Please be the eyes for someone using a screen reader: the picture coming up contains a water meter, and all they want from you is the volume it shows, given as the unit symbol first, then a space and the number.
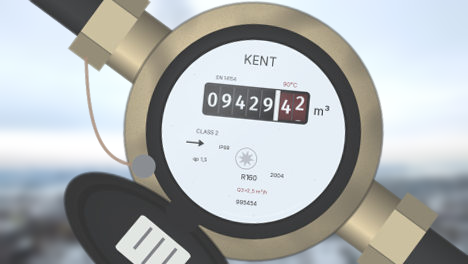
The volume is m³ 9429.42
